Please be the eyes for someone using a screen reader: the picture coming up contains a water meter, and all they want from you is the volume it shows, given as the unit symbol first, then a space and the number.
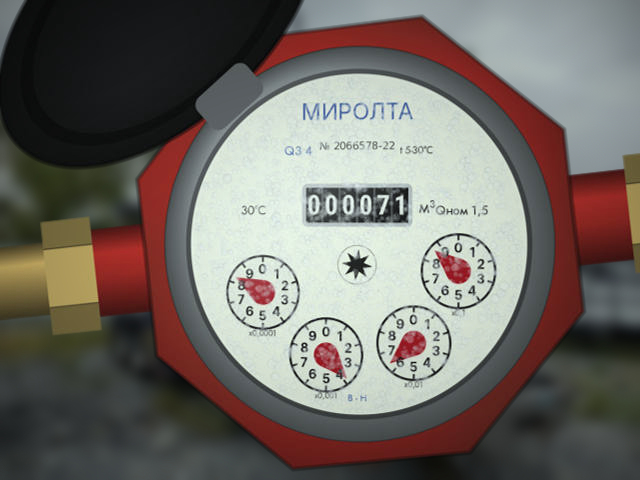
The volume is m³ 71.8638
